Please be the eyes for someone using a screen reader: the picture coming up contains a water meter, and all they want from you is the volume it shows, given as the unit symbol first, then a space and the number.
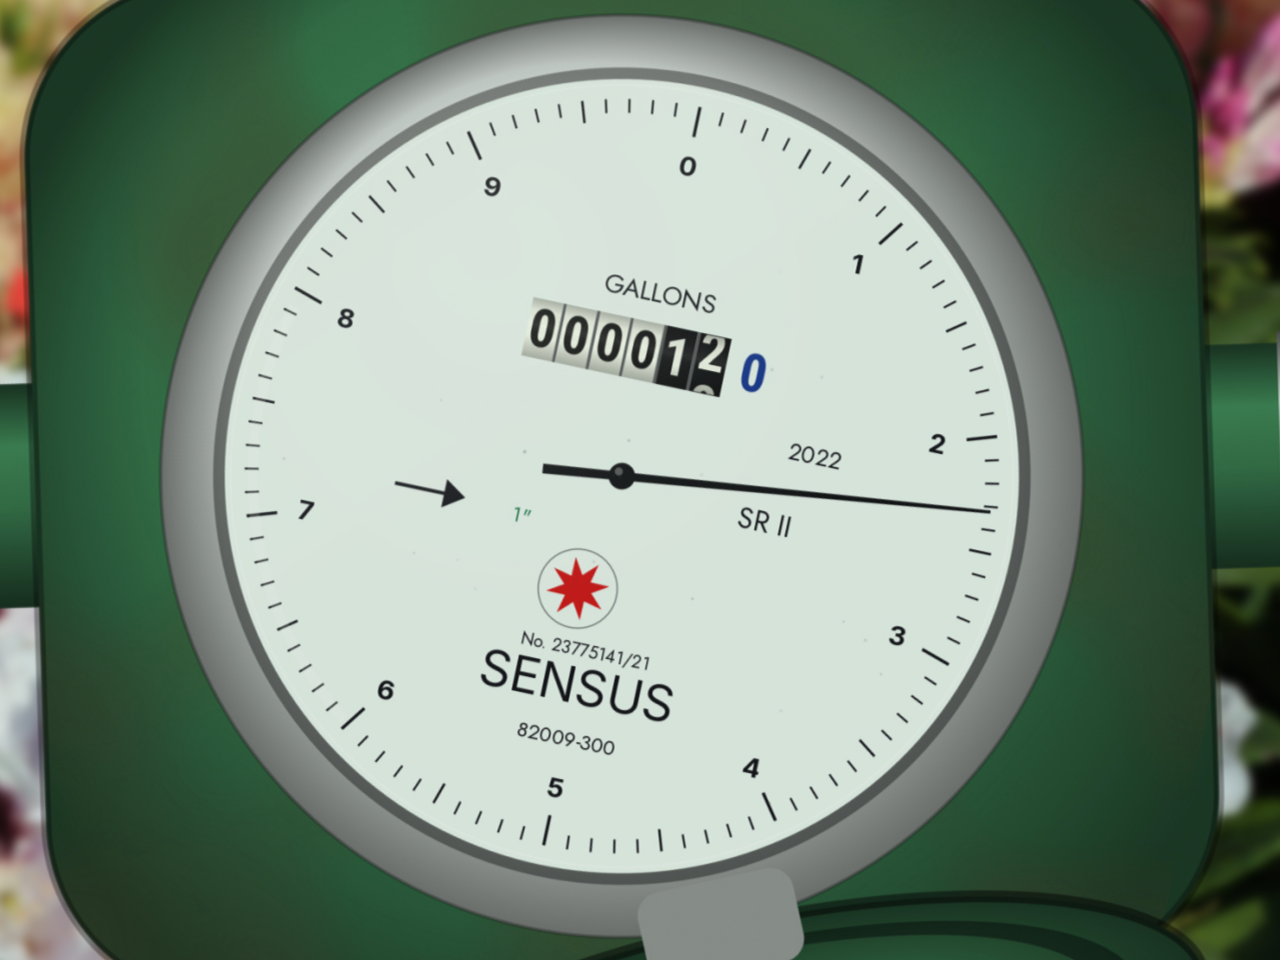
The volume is gal 122.3
